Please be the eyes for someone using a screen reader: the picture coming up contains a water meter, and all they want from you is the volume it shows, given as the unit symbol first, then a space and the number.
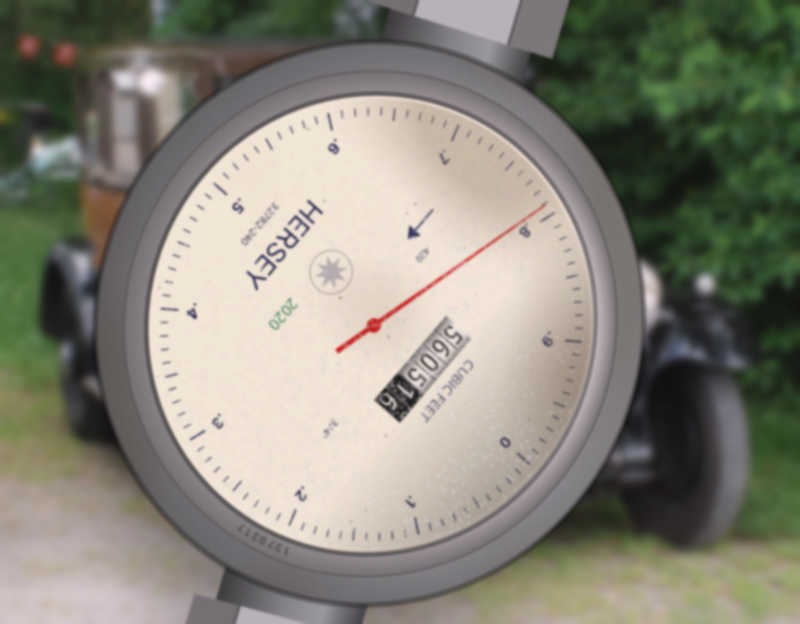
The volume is ft³ 560515.79
